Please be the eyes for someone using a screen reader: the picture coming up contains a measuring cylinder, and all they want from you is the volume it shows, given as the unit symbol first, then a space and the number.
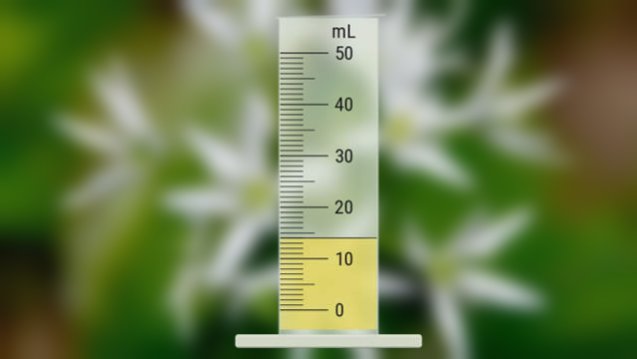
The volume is mL 14
